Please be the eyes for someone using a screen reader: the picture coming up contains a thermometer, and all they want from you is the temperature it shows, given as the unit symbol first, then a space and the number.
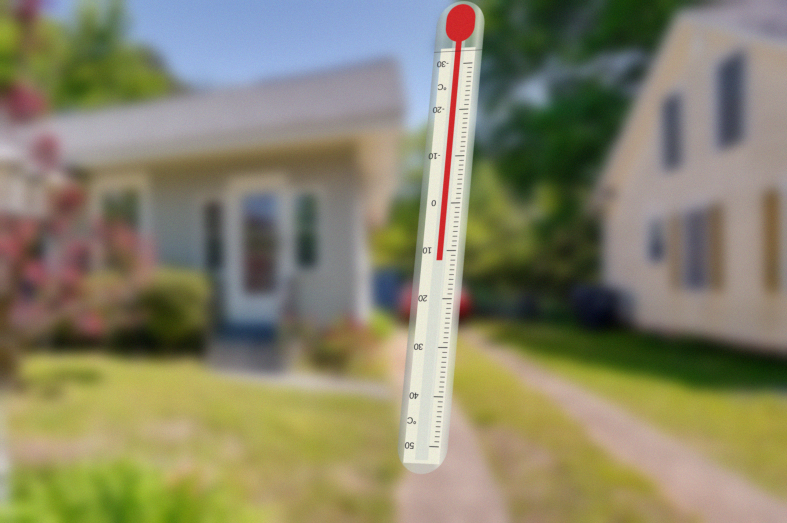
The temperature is °C 12
